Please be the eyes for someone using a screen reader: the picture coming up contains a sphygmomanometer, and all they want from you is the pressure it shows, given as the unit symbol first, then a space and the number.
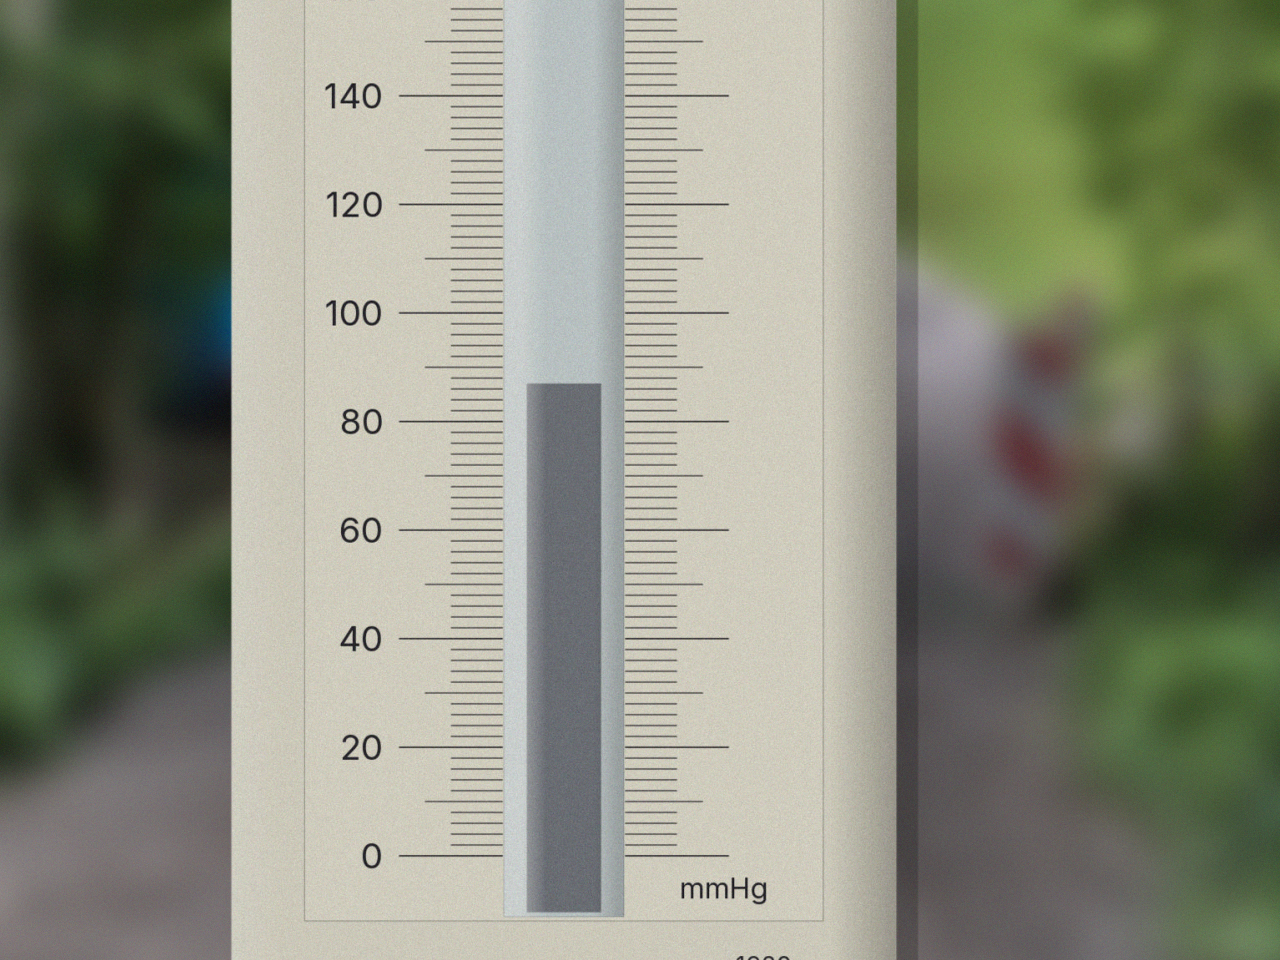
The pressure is mmHg 87
